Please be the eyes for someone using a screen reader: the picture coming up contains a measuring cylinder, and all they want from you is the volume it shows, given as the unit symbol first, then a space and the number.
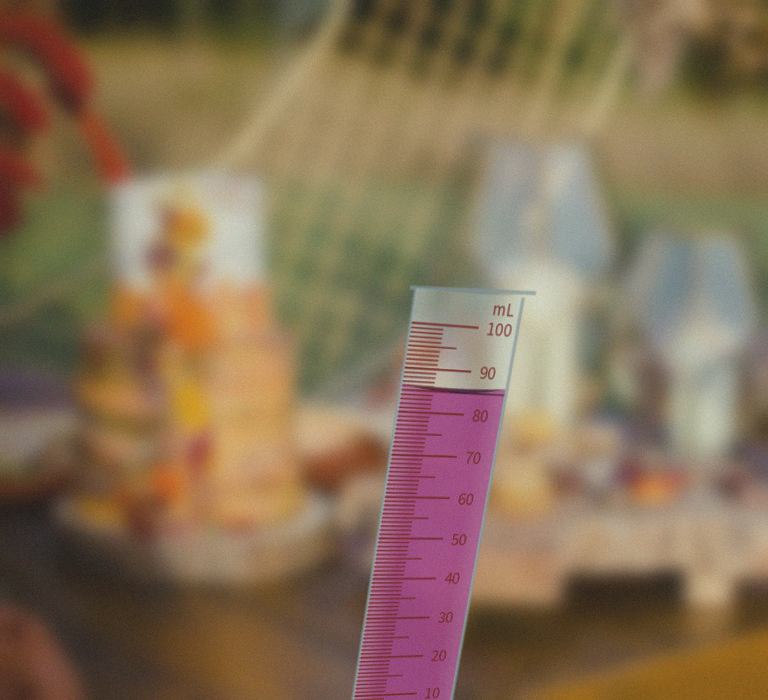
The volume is mL 85
